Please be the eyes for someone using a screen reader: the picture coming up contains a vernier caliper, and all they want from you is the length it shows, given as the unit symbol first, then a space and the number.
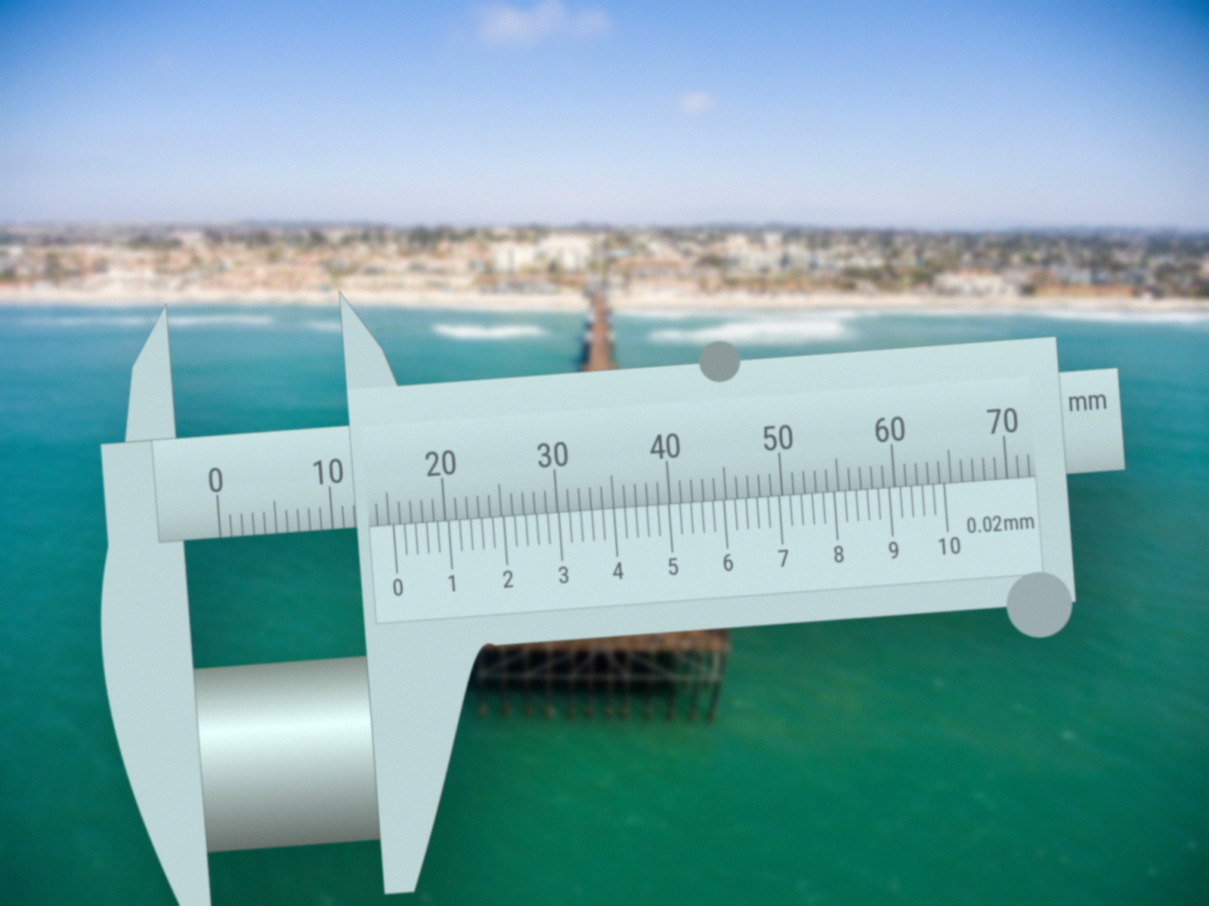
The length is mm 15.4
